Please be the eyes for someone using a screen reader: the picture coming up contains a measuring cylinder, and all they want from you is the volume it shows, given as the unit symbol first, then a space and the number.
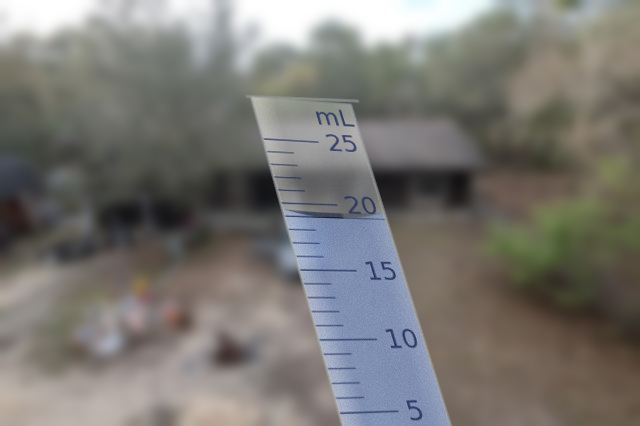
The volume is mL 19
